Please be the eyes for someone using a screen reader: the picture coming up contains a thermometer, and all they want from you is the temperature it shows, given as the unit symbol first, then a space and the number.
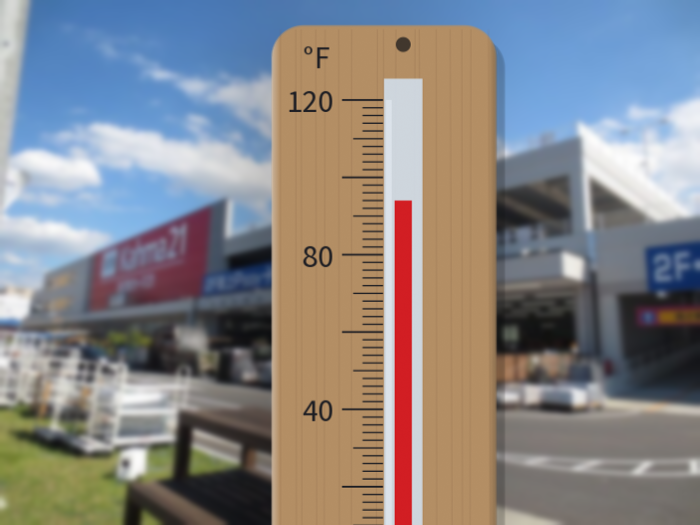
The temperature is °F 94
